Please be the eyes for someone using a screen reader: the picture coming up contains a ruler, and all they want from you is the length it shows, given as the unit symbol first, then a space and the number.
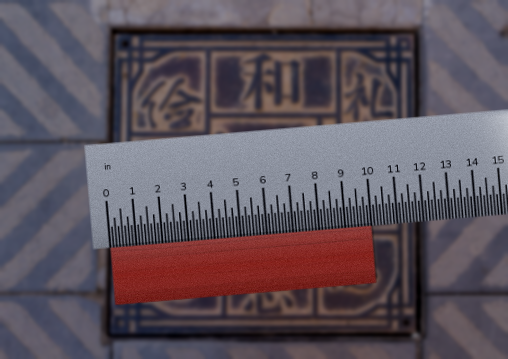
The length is in 10
